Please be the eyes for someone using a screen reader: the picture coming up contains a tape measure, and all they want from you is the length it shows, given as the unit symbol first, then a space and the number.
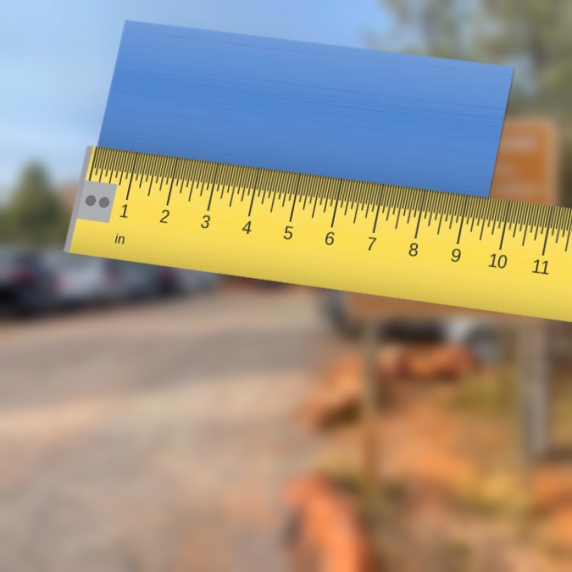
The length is in 9.5
